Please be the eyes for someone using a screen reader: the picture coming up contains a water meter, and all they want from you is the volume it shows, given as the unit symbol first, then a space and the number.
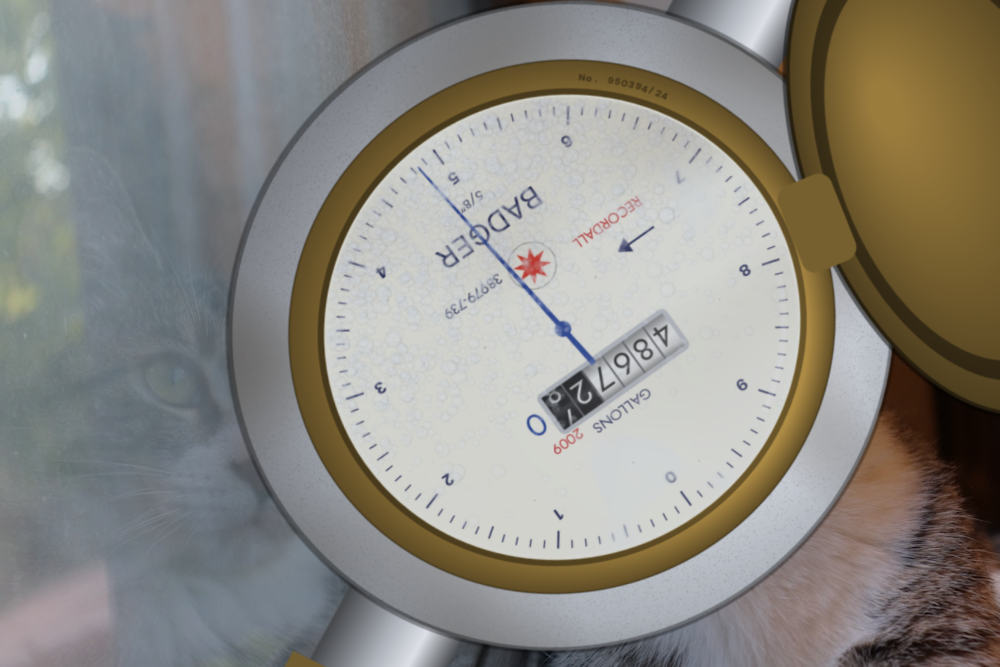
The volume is gal 4867274.8
